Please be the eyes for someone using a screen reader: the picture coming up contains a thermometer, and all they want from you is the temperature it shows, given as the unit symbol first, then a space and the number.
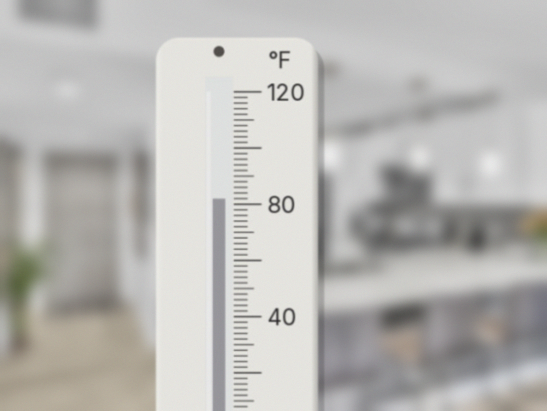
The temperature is °F 82
